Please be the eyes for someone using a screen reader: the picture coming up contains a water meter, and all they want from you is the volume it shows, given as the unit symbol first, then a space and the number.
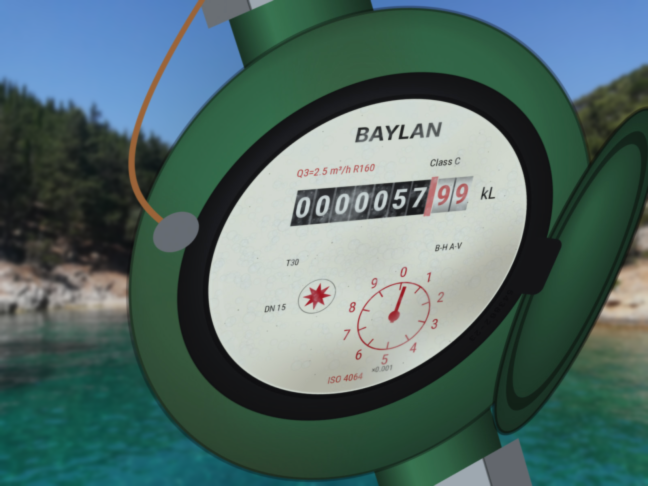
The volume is kL 57.990
